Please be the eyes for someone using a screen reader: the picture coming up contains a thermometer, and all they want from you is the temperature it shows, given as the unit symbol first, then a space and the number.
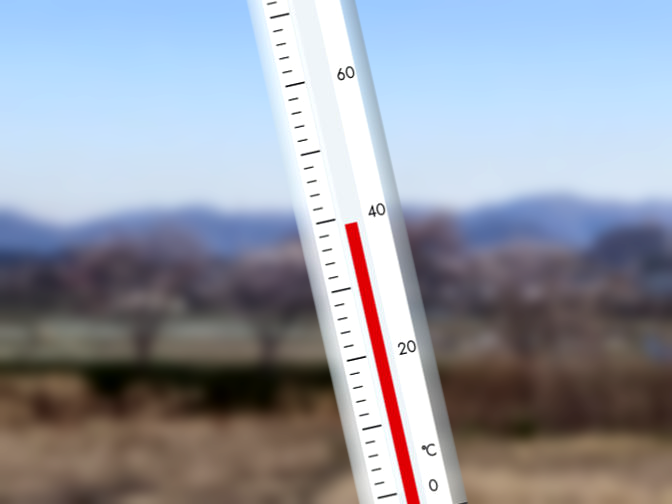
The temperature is °C 39
